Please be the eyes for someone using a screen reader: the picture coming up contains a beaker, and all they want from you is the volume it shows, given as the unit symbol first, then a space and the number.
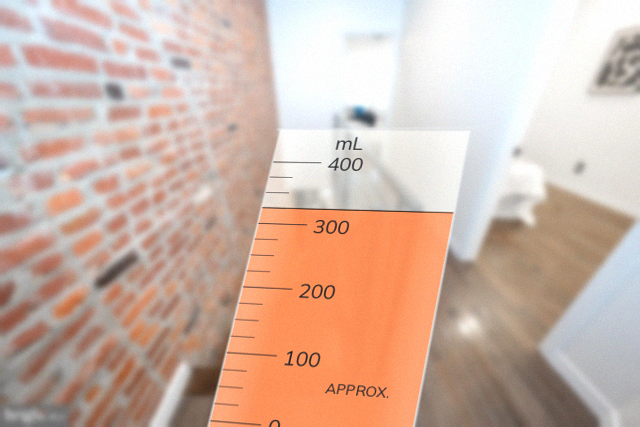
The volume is mL 325
